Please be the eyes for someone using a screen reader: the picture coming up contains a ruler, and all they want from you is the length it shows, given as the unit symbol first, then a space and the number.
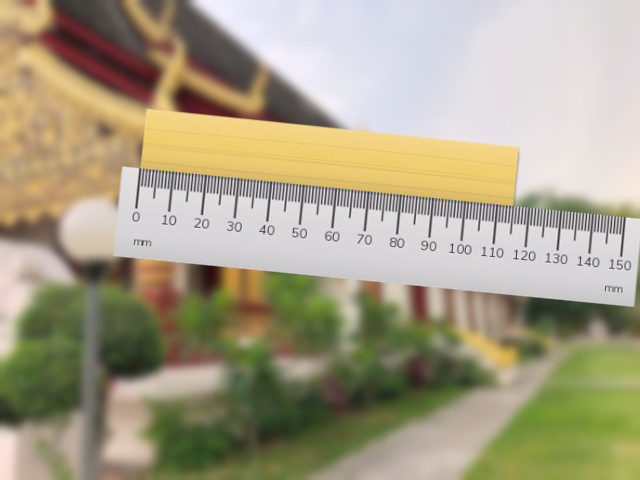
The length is mm 115
